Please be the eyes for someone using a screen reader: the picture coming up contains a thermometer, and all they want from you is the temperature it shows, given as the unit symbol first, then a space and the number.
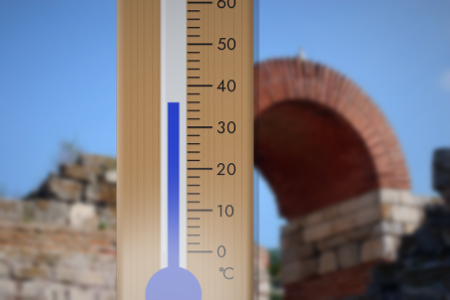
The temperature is °C 36
